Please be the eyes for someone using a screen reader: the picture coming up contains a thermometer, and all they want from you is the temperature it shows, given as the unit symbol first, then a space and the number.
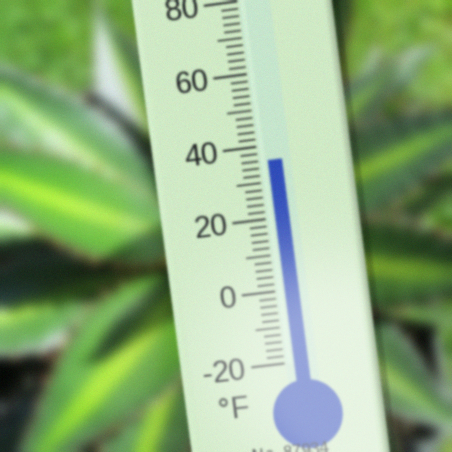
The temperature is °F 36
